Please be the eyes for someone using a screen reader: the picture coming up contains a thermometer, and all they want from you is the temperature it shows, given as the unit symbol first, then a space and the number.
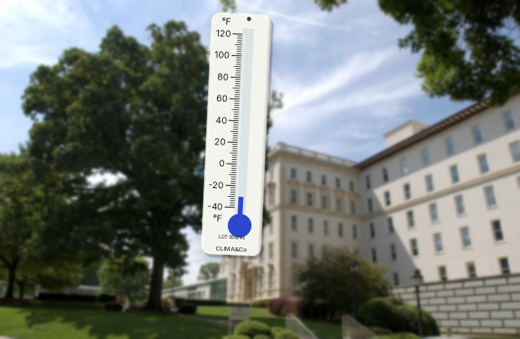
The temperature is °F -30
